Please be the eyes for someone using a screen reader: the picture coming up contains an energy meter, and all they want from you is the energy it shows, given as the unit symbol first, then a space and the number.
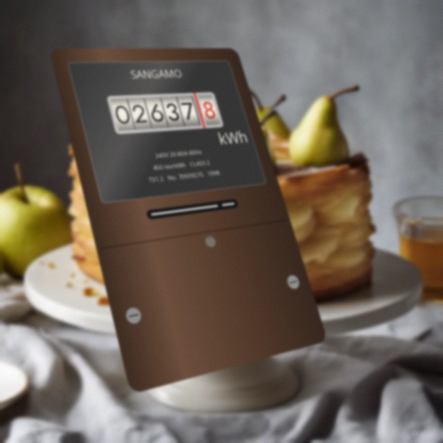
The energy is kWh 2637.8
